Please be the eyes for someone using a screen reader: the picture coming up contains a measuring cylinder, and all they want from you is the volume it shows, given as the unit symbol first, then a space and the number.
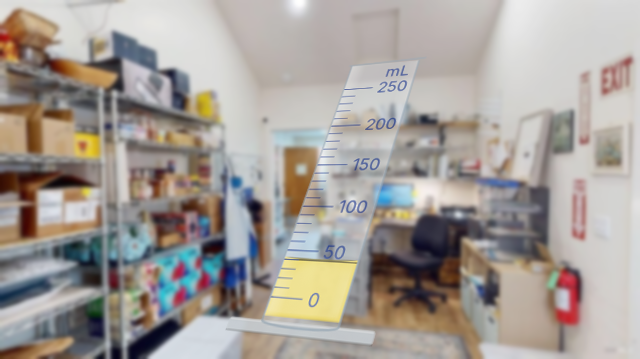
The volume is mL 40
